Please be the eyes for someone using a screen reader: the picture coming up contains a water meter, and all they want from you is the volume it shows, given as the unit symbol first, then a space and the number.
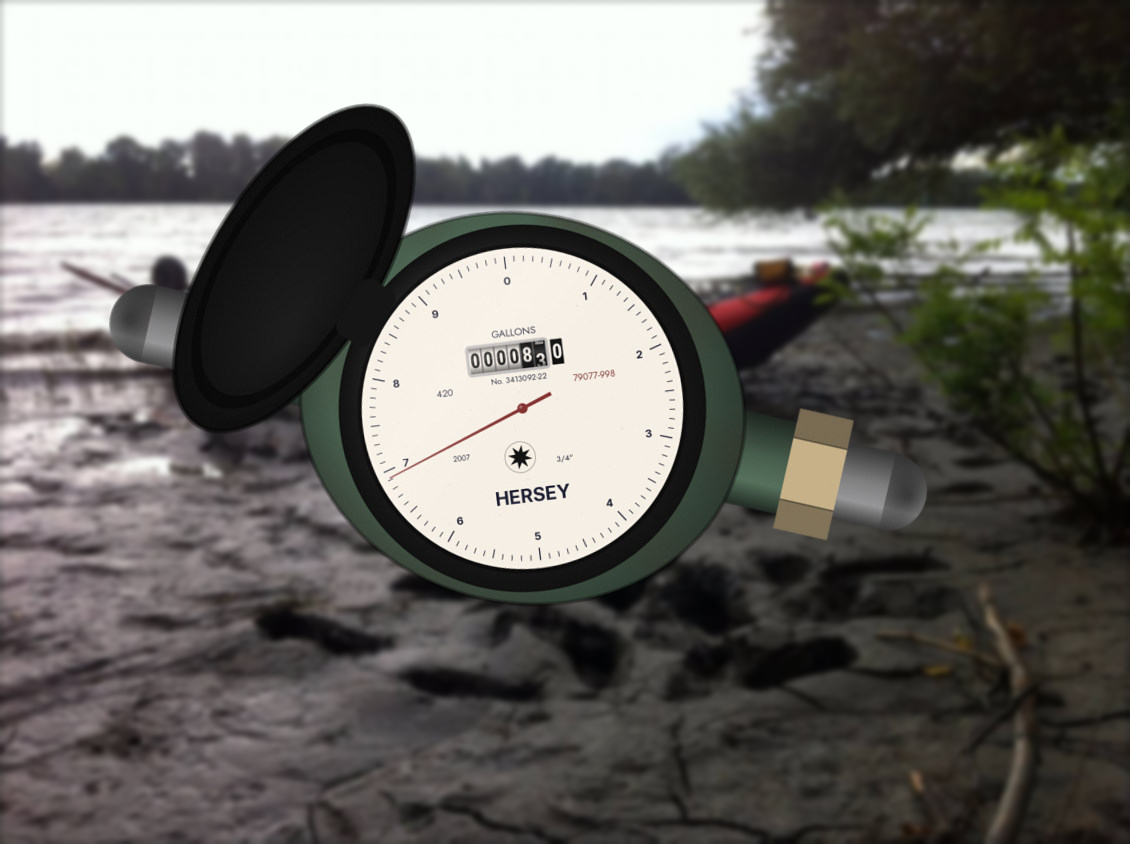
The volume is gal 826.9
